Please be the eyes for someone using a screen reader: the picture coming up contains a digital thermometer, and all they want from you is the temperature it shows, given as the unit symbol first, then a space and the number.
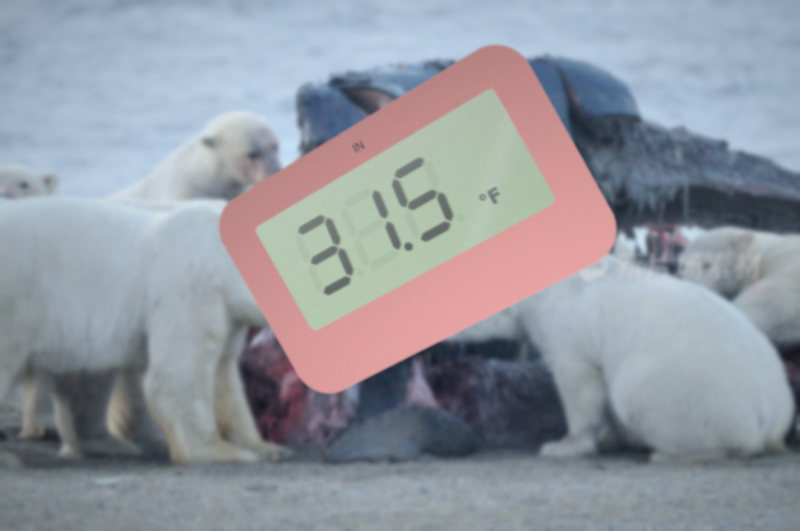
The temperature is °F 31.5
